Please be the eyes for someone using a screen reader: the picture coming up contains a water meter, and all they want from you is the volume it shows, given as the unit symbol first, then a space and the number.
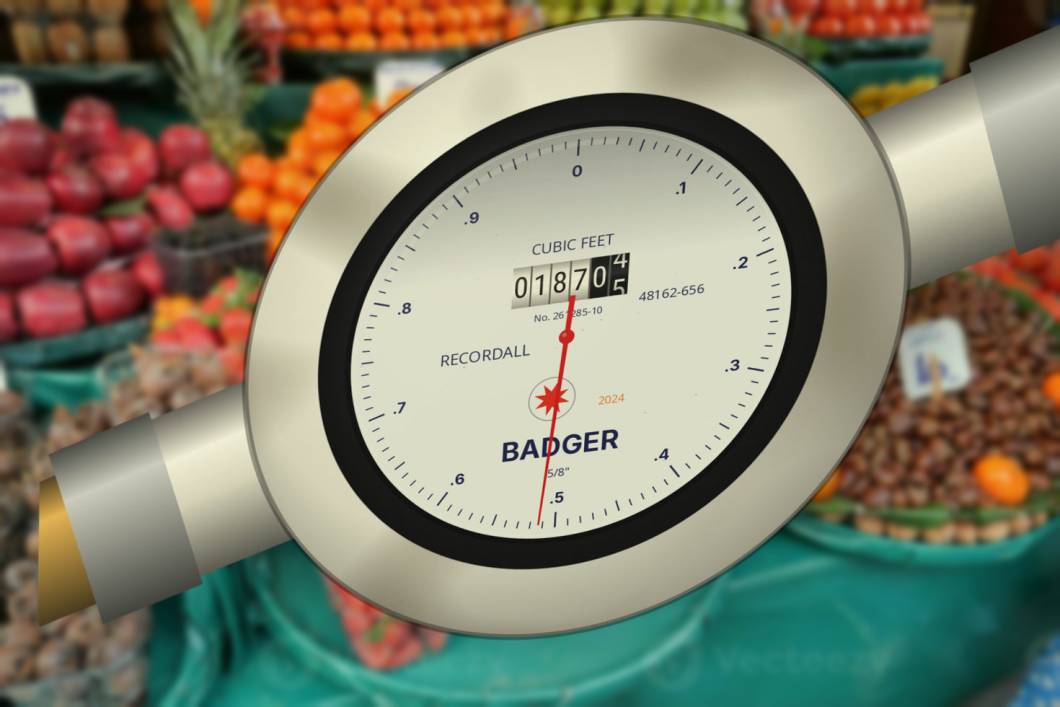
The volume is ft³ 18704.51
